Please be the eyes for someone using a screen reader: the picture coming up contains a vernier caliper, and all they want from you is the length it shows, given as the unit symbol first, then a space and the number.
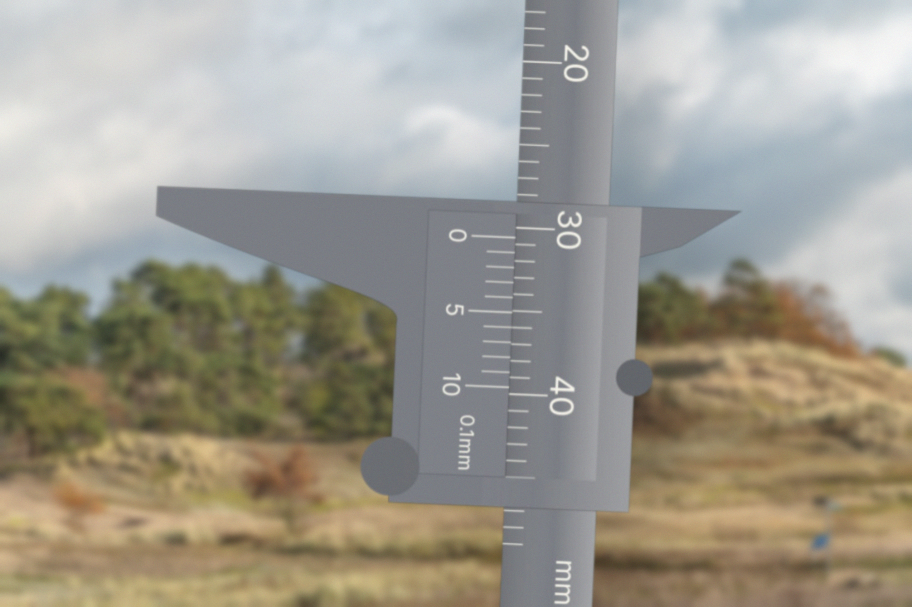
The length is mm 30.6
